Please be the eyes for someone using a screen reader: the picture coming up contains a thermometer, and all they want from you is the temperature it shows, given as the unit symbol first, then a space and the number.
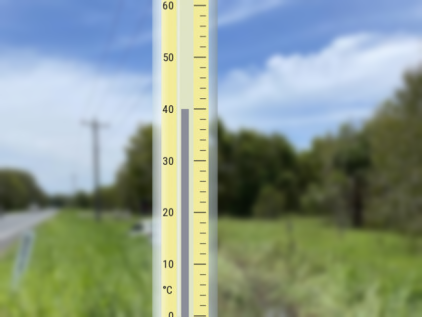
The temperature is °C 40
